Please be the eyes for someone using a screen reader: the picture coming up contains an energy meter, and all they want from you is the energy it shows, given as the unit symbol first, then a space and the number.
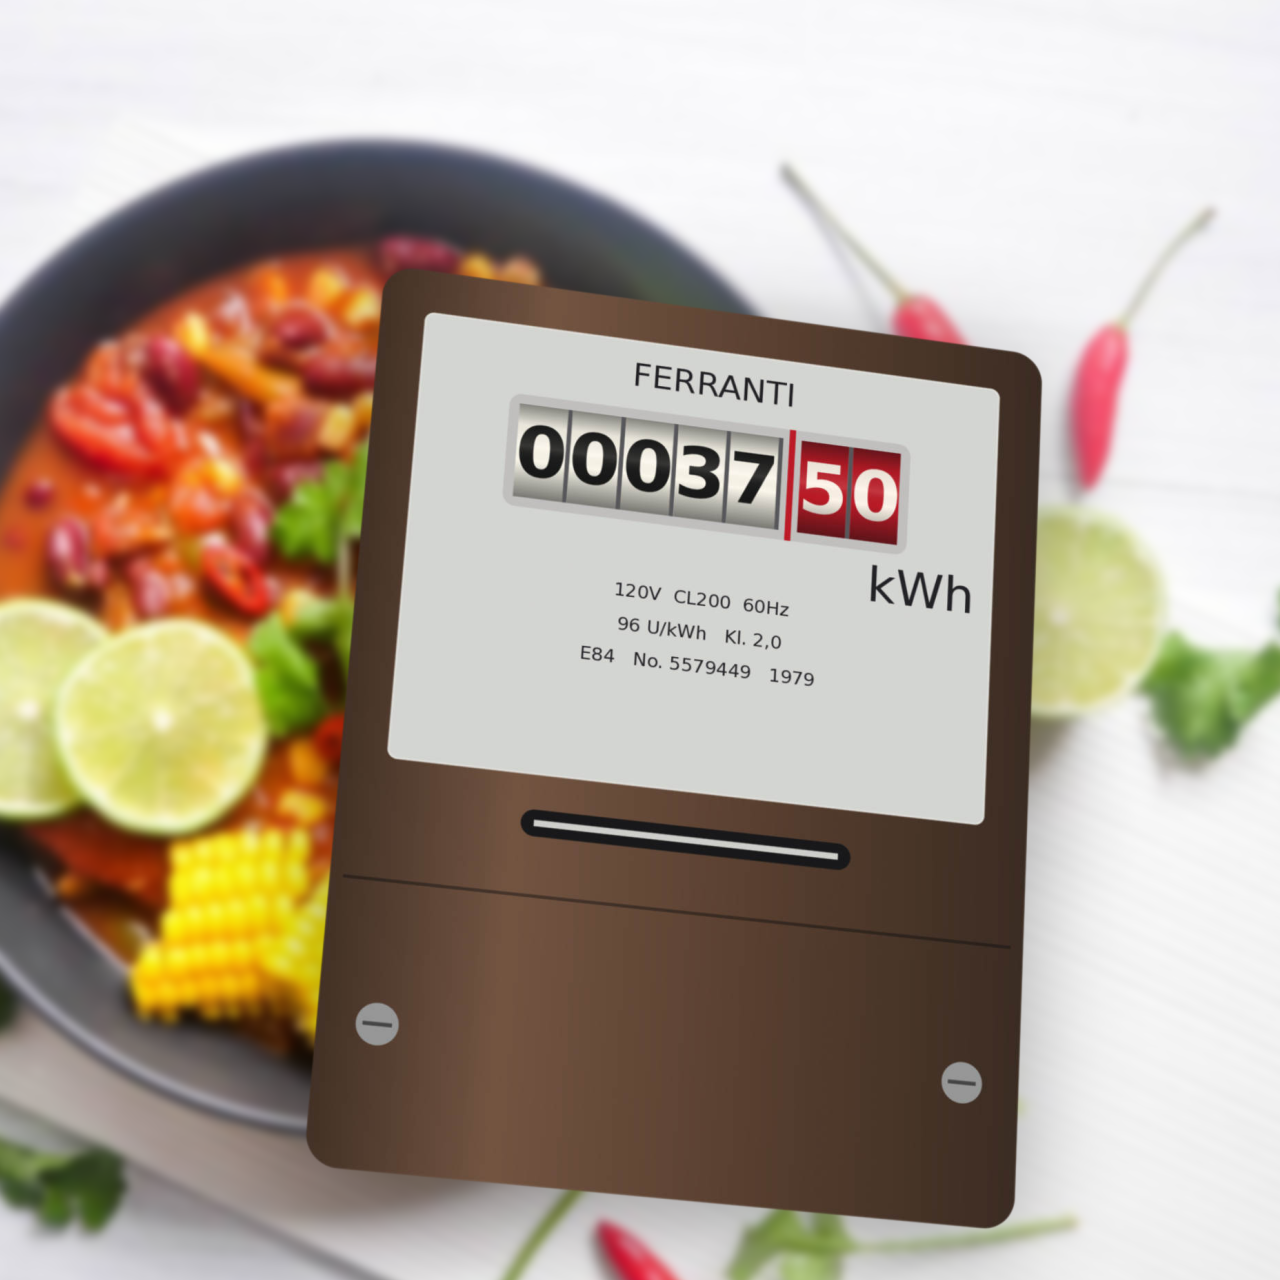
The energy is kWh 37.50
